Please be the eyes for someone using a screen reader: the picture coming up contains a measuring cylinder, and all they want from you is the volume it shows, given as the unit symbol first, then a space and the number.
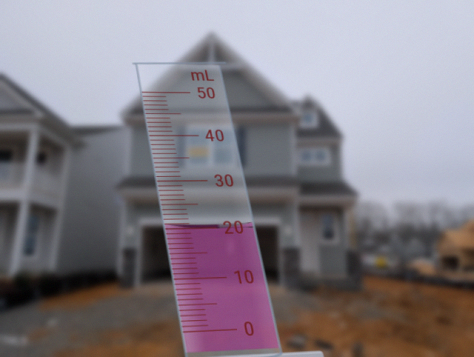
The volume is mL 20
